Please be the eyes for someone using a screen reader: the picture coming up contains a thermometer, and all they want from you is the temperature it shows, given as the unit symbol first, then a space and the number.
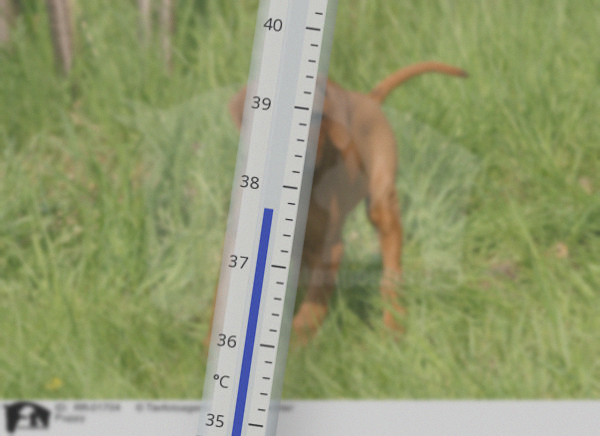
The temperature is °C 37.7
